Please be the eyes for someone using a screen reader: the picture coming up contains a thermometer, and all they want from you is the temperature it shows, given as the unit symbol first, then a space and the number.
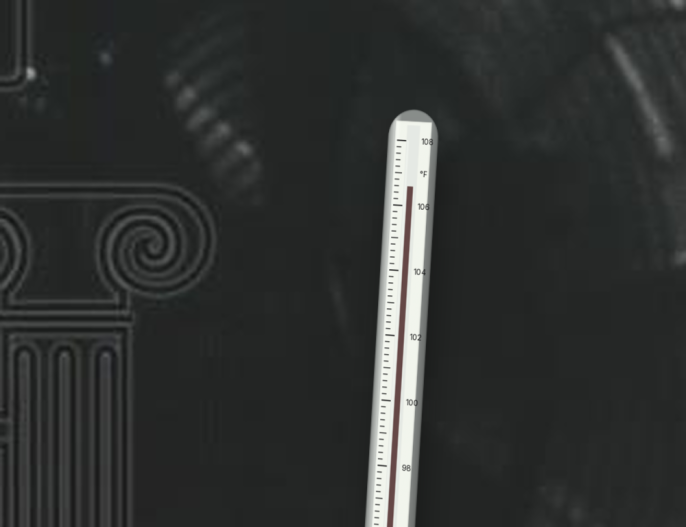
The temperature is °F 106.6
